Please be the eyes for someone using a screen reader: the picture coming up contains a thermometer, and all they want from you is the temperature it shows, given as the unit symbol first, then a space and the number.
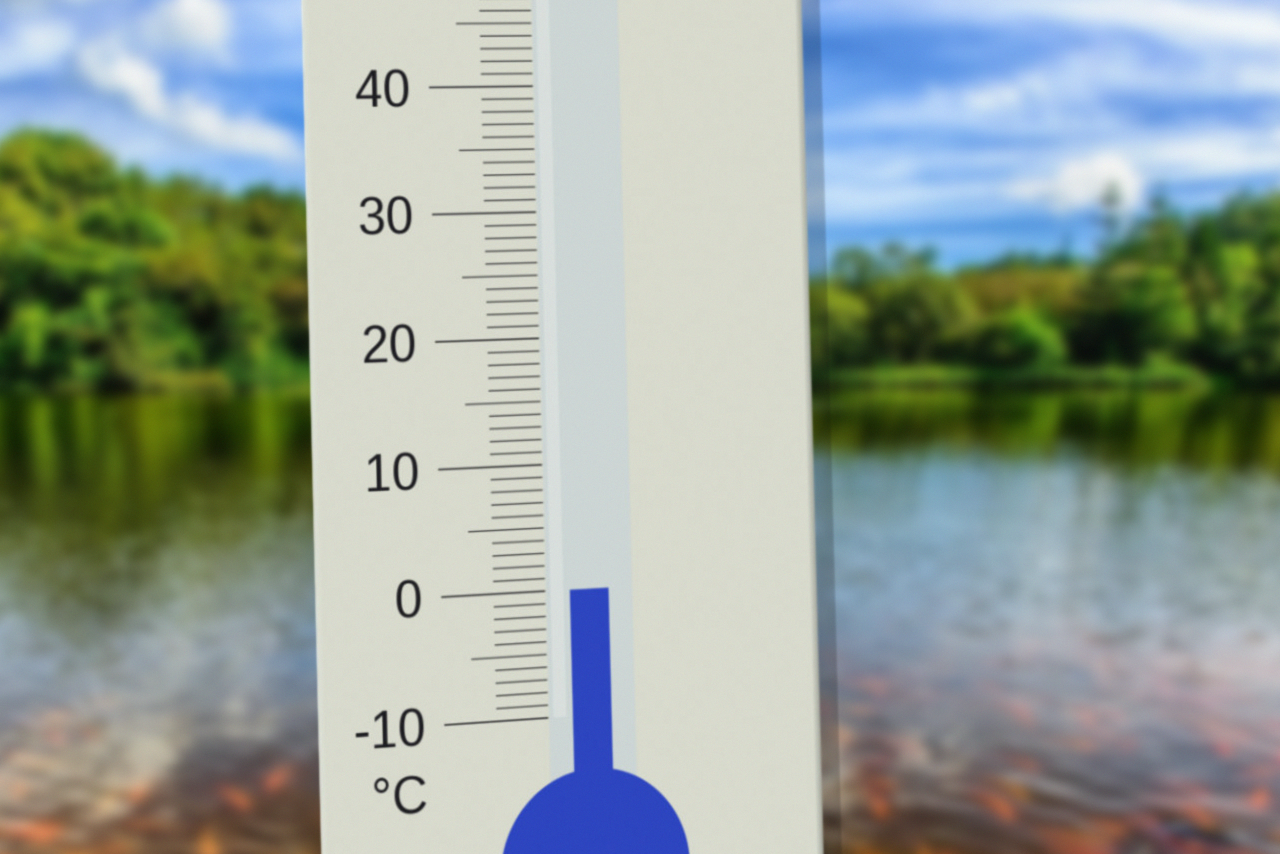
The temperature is °C 0
